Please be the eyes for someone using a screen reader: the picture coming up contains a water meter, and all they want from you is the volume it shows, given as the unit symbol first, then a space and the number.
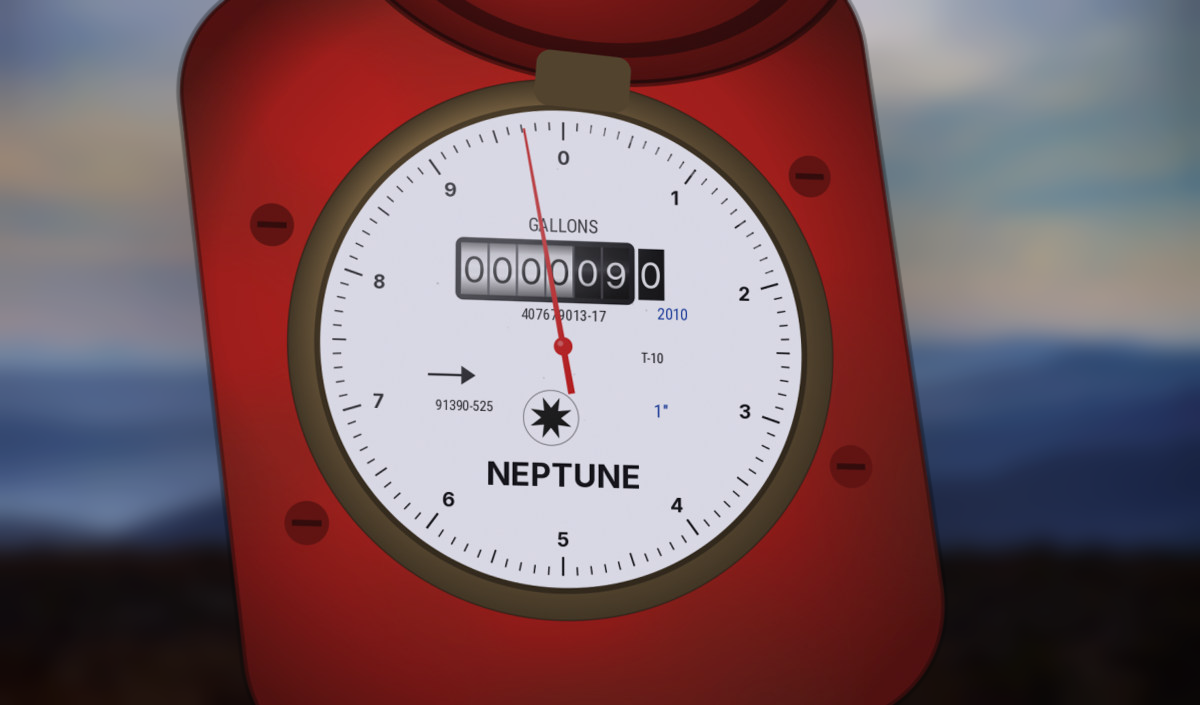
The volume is gal 89.7
